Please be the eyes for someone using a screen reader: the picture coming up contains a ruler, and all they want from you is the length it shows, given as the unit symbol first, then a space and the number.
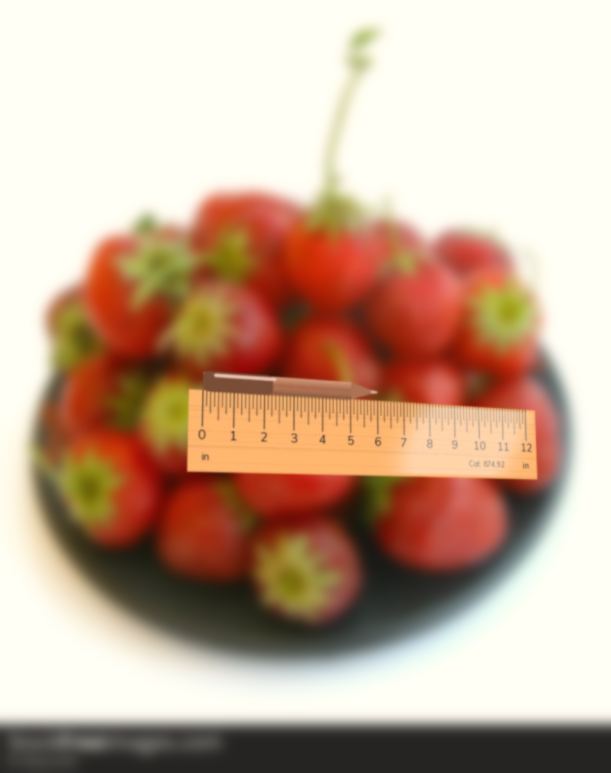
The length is in 6
